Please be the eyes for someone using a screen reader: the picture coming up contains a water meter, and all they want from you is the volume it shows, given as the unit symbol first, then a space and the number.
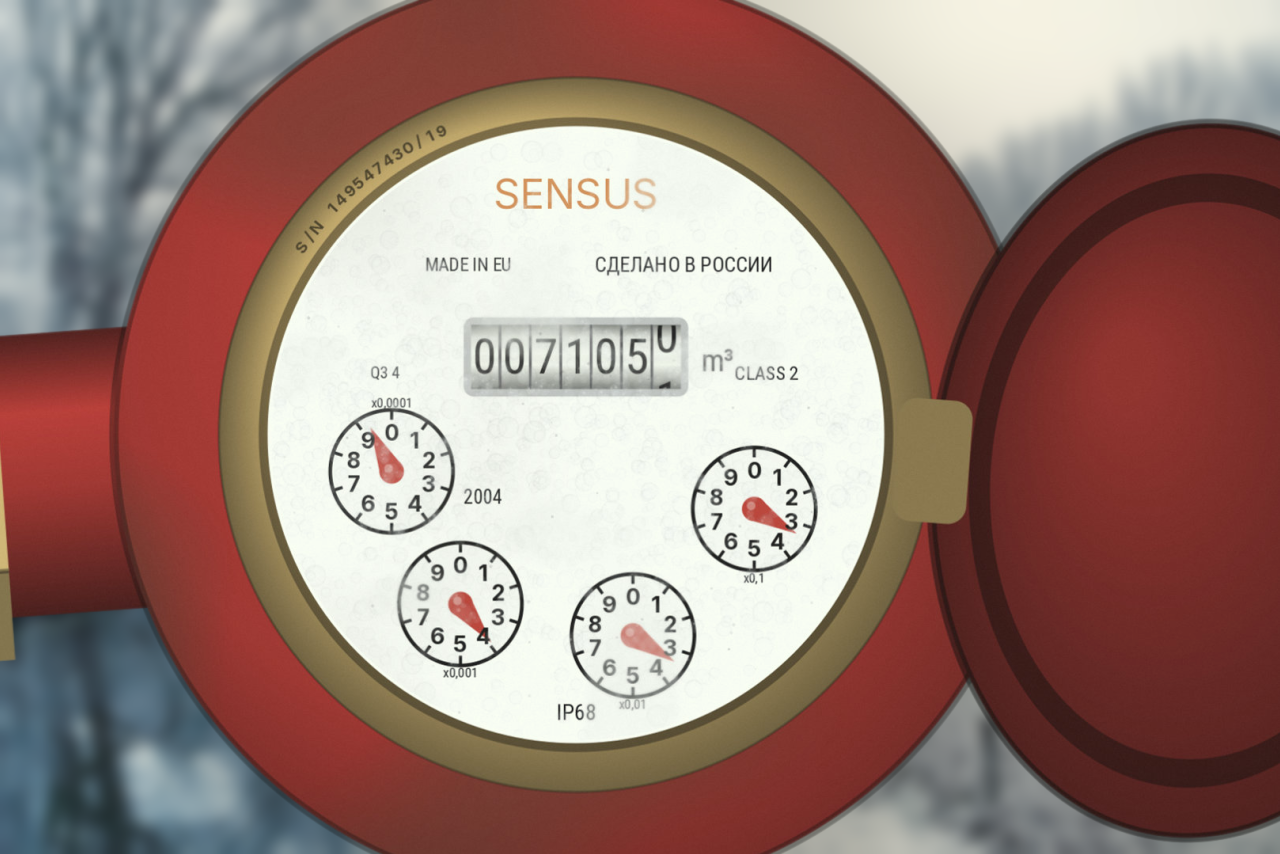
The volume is m³ 71050.3339
